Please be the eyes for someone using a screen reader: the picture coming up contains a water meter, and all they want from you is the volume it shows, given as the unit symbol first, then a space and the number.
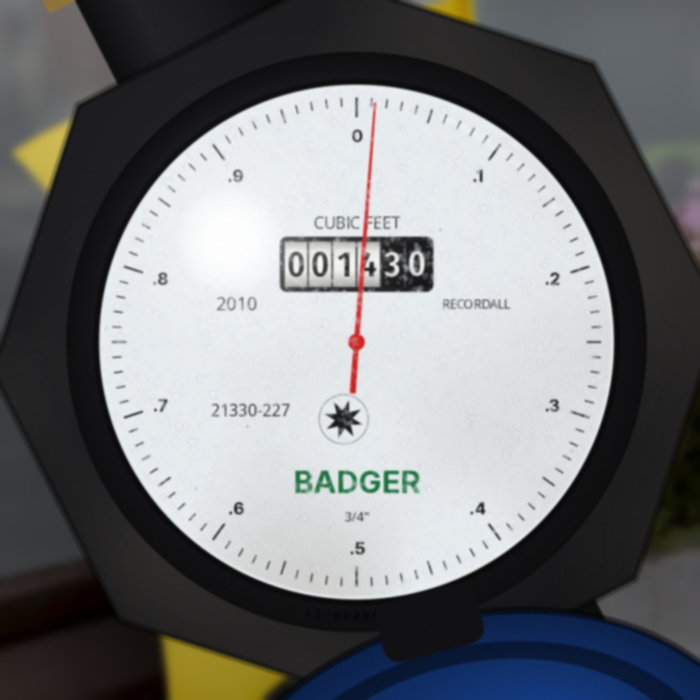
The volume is ft³ 1430.01
